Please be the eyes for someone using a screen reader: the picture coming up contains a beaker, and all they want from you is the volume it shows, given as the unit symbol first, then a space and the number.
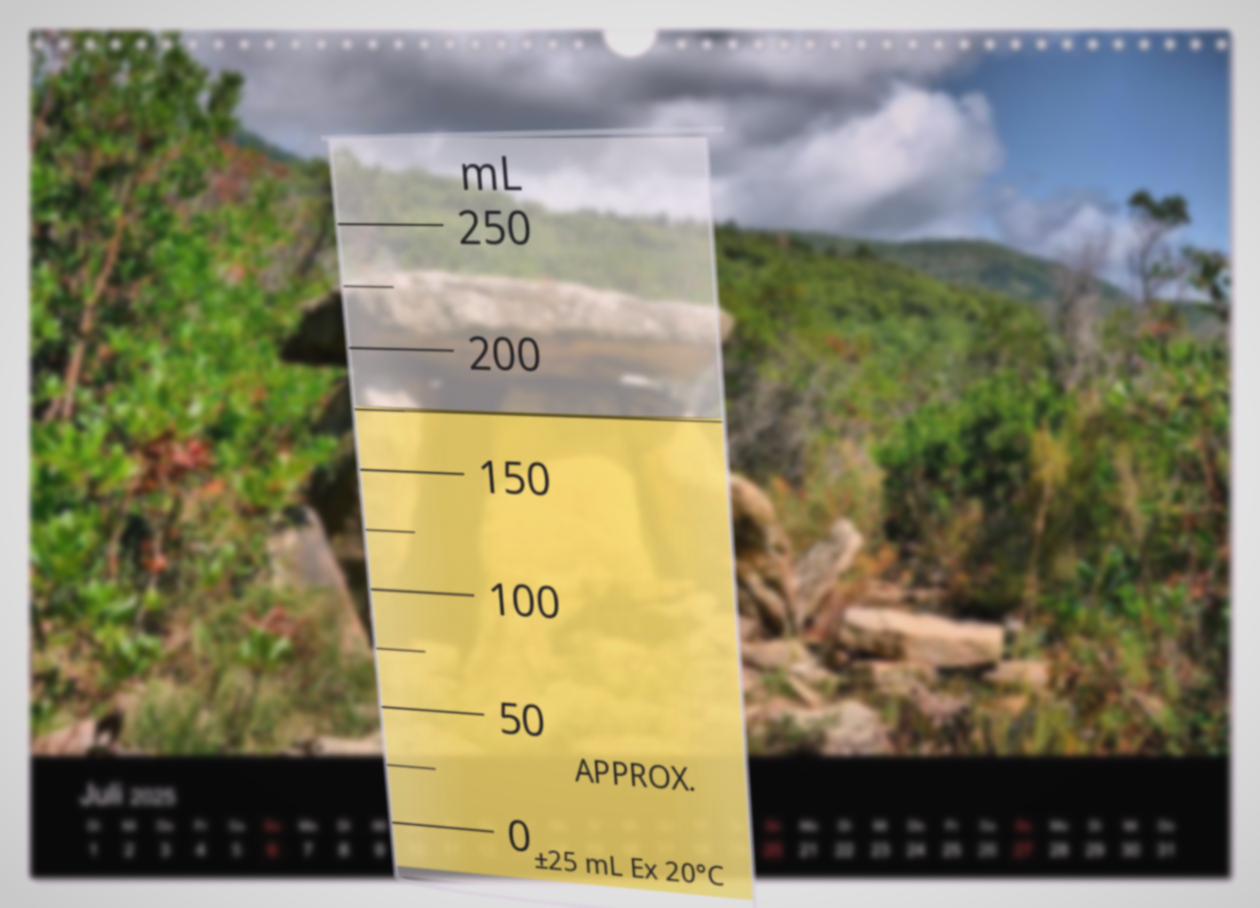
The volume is mL 175
